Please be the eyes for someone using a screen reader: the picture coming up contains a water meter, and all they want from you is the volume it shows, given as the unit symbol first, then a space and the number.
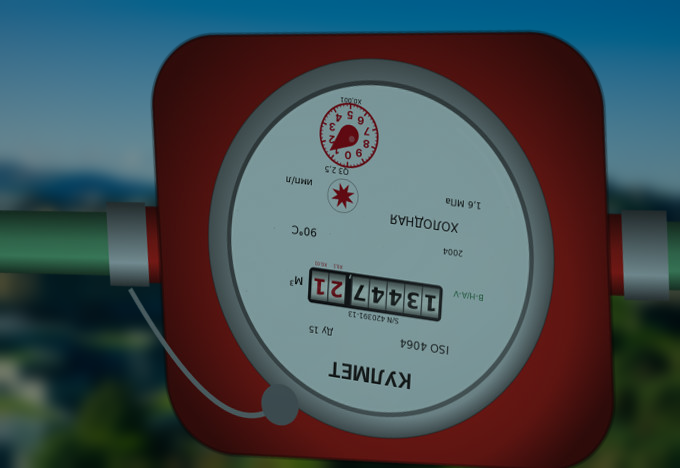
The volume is m³ 13447.211
